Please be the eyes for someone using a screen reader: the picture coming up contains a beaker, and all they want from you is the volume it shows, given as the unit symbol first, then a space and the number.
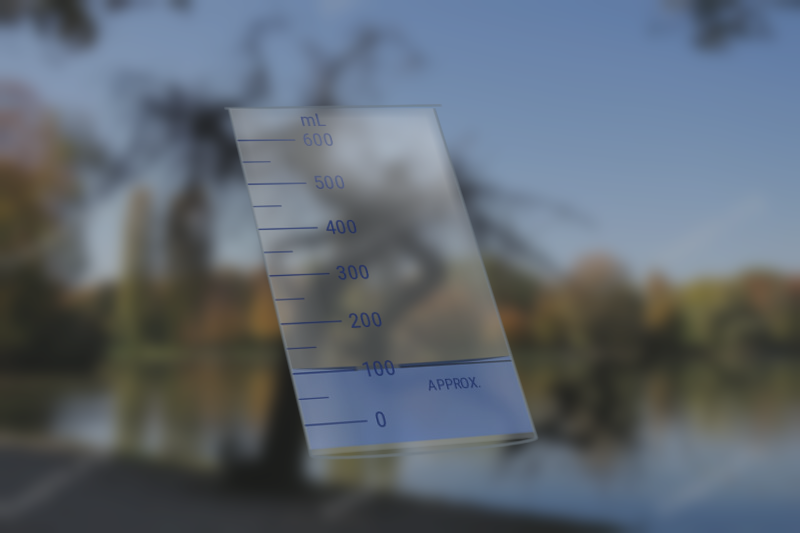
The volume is mL 100
